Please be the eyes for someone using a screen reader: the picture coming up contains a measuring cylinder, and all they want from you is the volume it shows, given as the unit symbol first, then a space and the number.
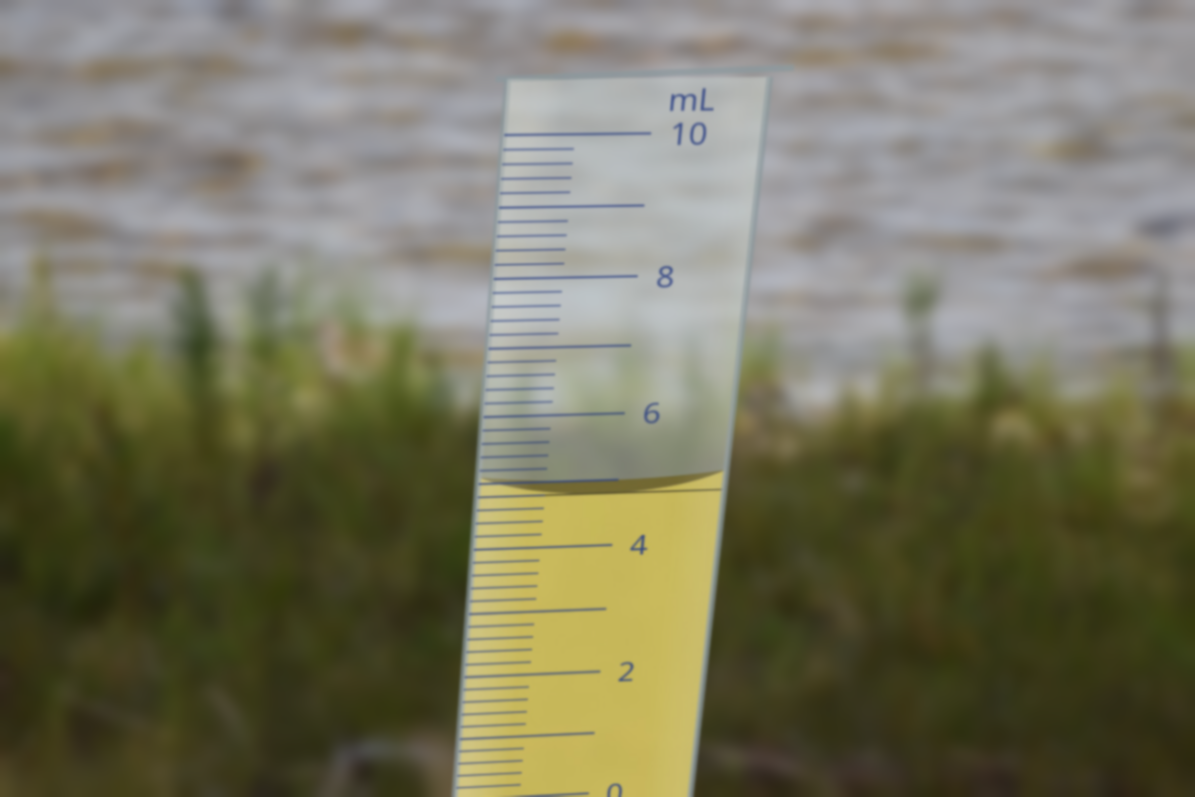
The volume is mL 4.8
